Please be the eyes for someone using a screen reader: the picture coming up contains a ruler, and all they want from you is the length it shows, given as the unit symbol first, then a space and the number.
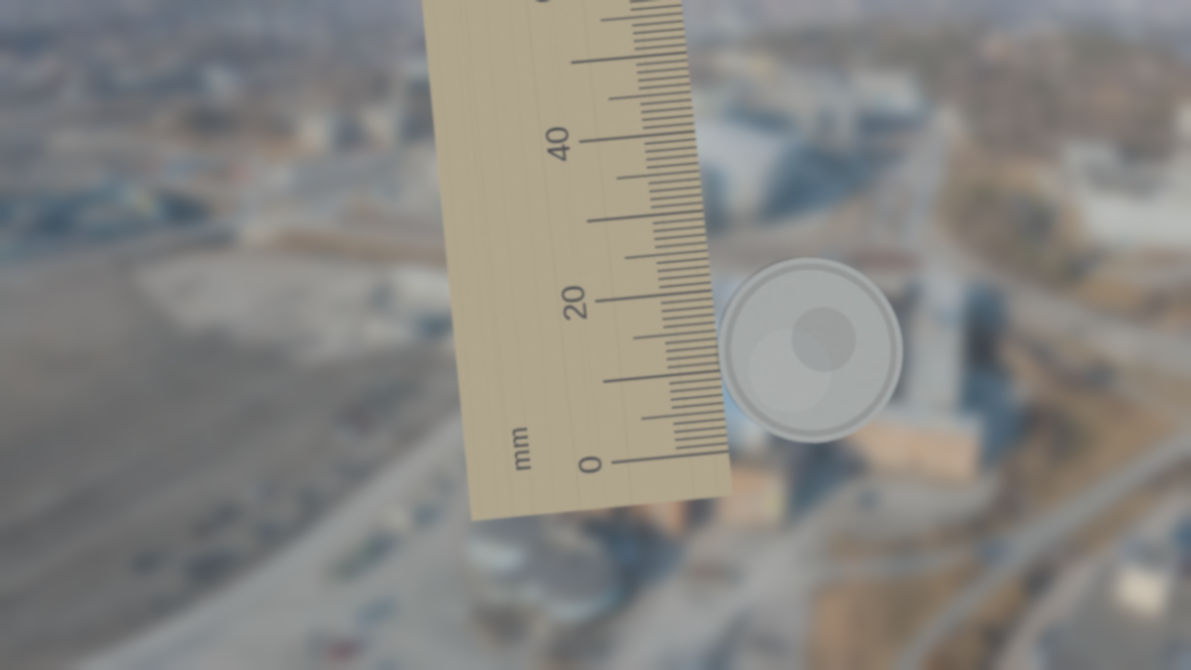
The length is mm 23
